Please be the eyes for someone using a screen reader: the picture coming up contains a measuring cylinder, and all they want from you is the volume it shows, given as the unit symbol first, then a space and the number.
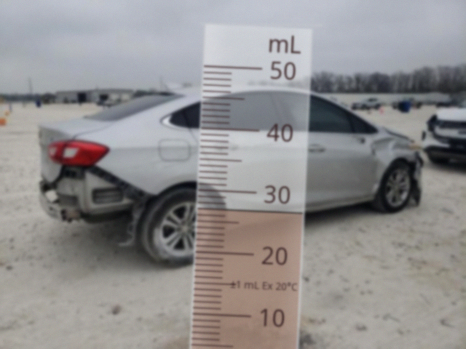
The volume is mL 27
